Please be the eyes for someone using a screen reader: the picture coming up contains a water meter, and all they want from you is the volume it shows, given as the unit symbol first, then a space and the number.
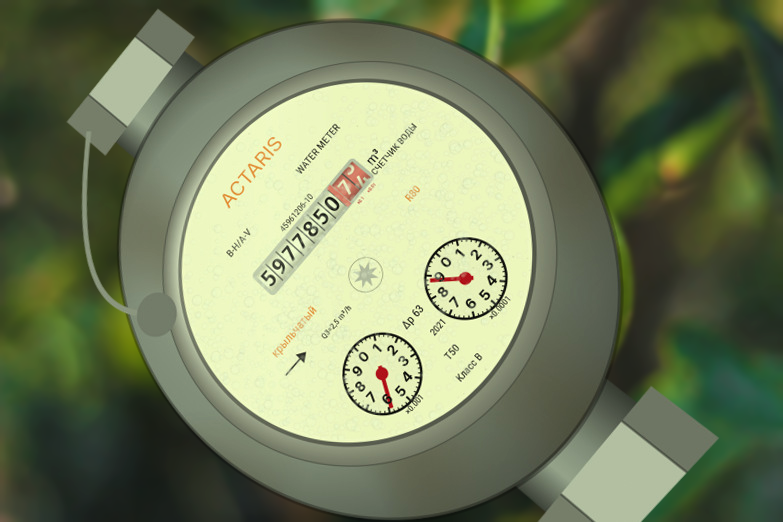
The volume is m³ 5977850.7358
